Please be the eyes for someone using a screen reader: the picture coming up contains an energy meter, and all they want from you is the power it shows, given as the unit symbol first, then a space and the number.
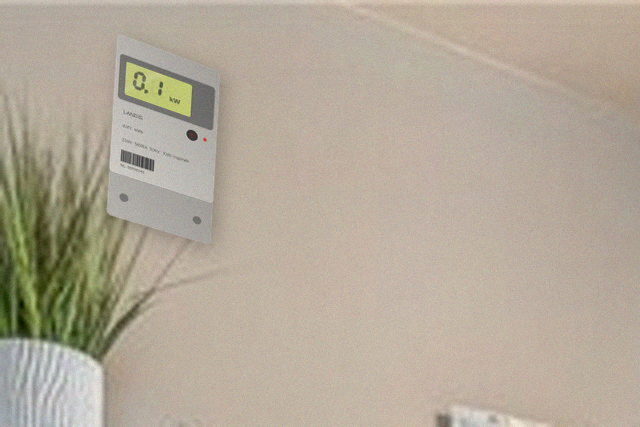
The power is kW 0.1
